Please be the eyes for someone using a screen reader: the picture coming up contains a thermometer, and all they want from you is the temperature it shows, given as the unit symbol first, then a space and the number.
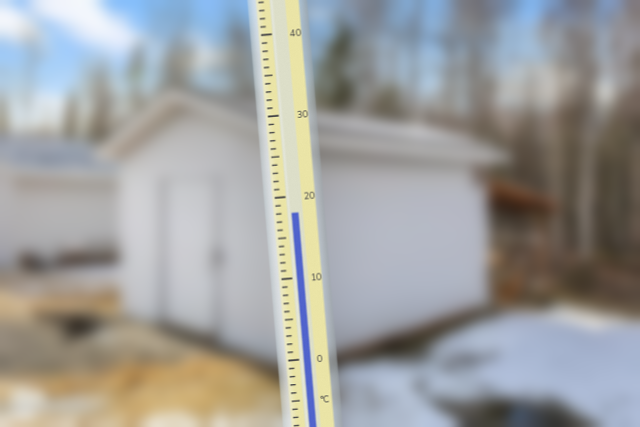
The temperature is °C 18
